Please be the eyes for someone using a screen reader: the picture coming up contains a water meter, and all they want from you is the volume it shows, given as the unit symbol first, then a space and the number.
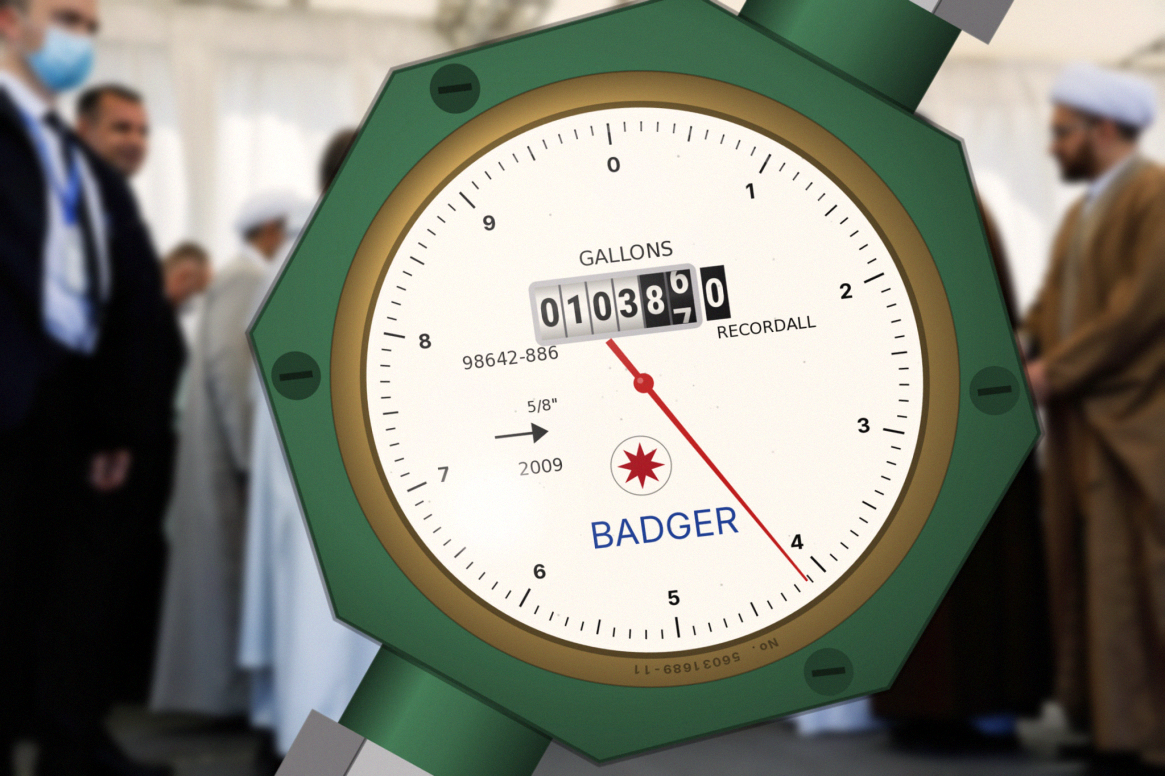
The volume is gal 103864.1
